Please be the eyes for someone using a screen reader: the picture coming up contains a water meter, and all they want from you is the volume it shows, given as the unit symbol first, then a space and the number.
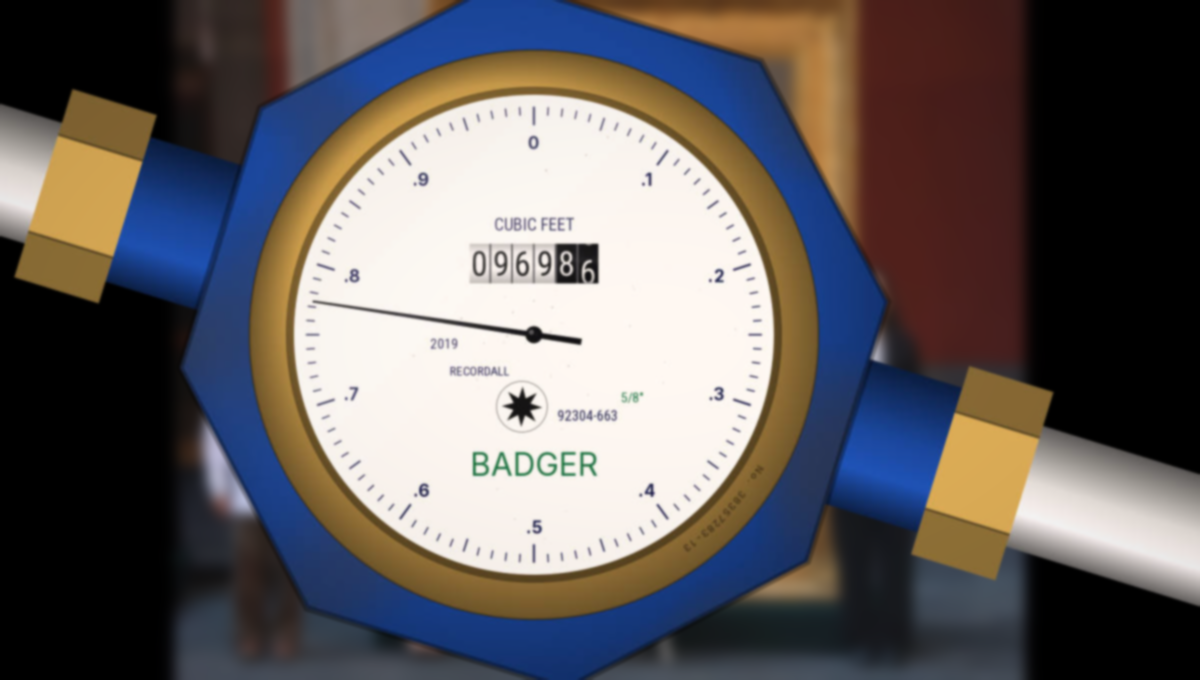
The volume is ft³ 96985.77
